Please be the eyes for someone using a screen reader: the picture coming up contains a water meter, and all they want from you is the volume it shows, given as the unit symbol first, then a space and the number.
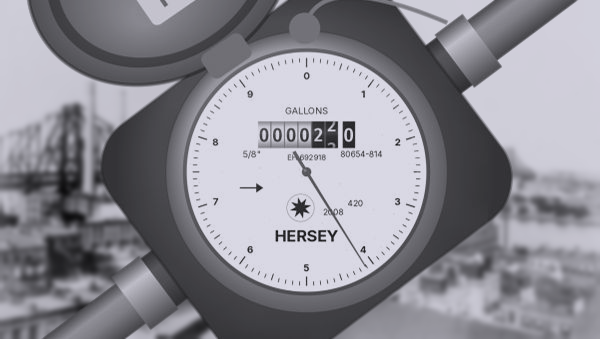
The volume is gal 224.1
